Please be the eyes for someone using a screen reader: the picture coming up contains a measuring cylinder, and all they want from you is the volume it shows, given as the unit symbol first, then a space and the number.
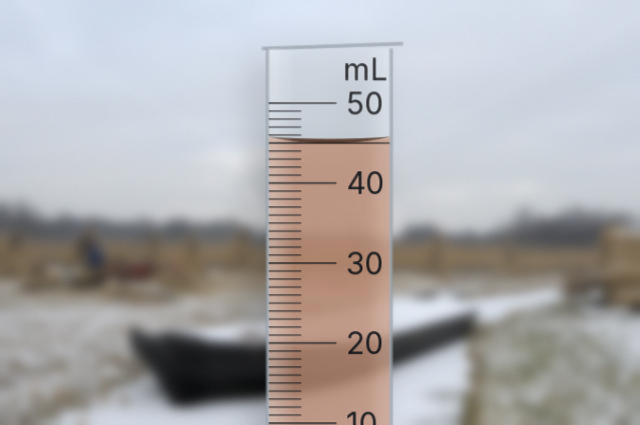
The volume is mL 45
